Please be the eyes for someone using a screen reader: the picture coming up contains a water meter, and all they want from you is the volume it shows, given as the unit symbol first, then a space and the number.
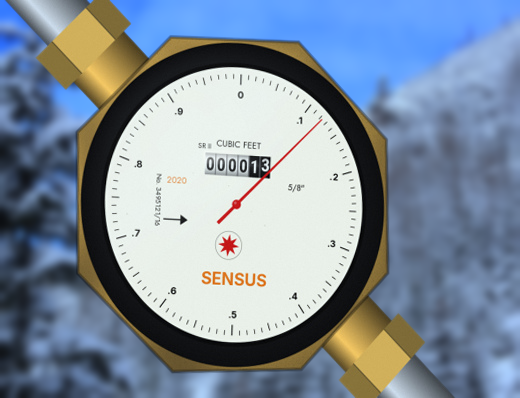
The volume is ft³ 13.12
